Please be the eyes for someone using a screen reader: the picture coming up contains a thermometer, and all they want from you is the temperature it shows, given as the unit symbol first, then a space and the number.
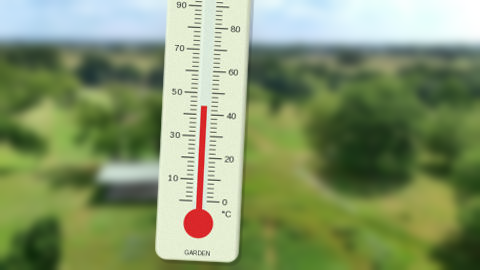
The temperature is °C 44
